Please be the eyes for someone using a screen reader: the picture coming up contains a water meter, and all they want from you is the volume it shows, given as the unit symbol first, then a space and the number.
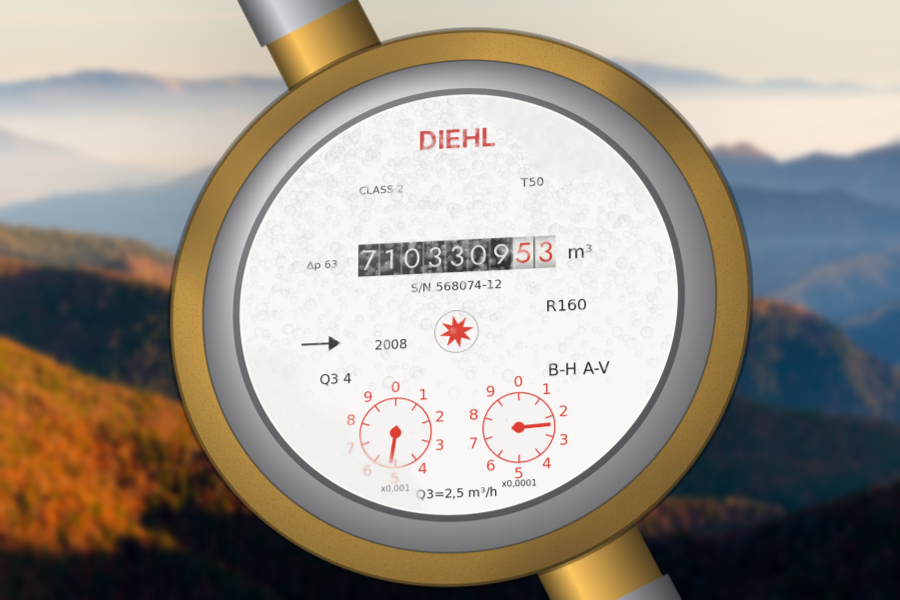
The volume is m³ 7103309.5352
